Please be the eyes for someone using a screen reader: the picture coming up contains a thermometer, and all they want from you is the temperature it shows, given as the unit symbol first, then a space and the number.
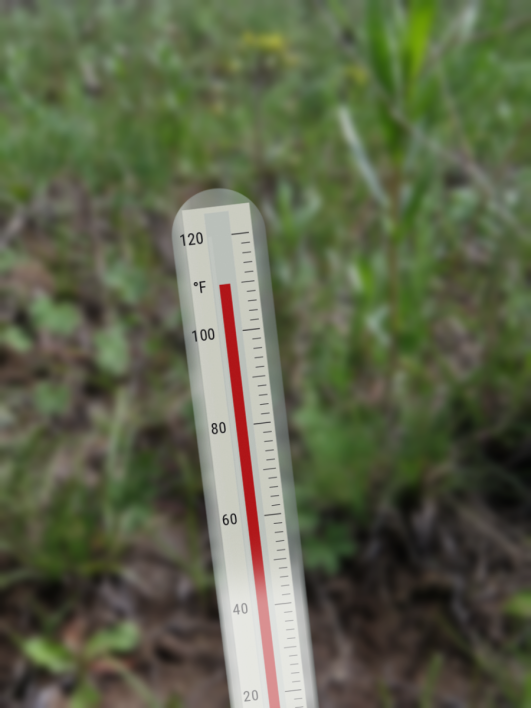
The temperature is °F 110
